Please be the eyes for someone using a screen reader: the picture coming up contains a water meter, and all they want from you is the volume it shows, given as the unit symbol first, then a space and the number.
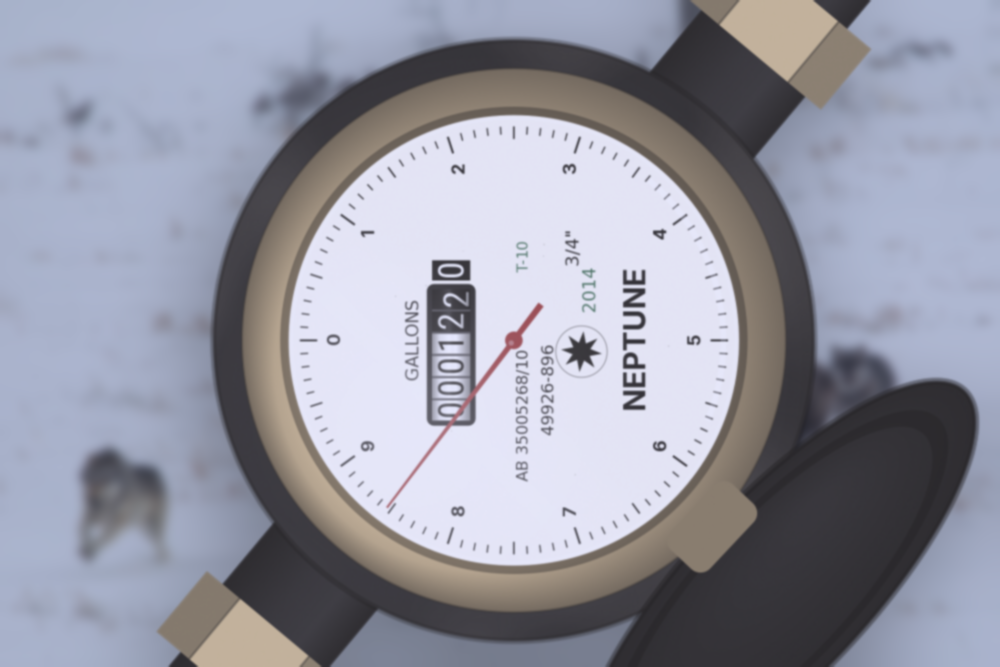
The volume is gal 1218.5
